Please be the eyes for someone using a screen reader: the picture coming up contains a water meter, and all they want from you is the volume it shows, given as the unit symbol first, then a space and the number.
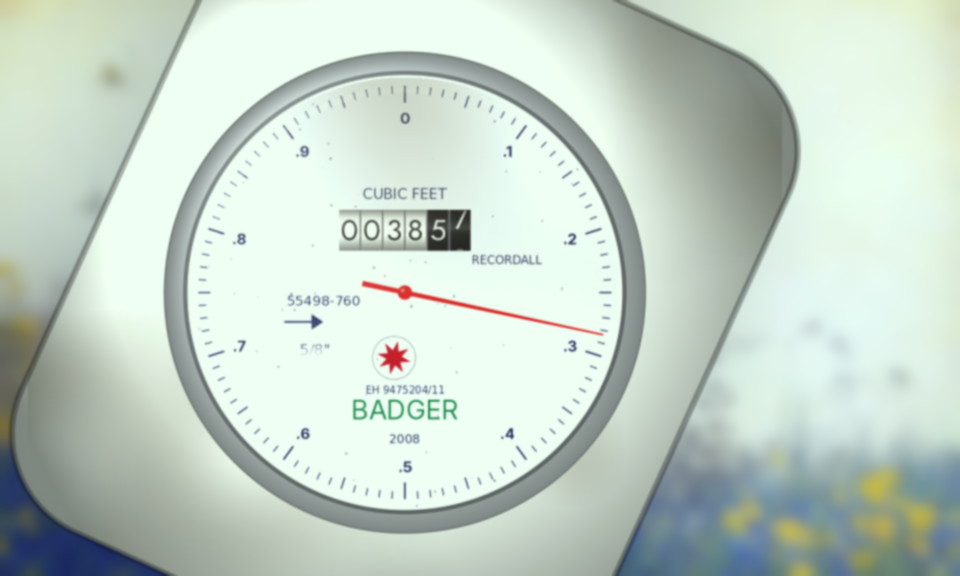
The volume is ft³ 3857.28
